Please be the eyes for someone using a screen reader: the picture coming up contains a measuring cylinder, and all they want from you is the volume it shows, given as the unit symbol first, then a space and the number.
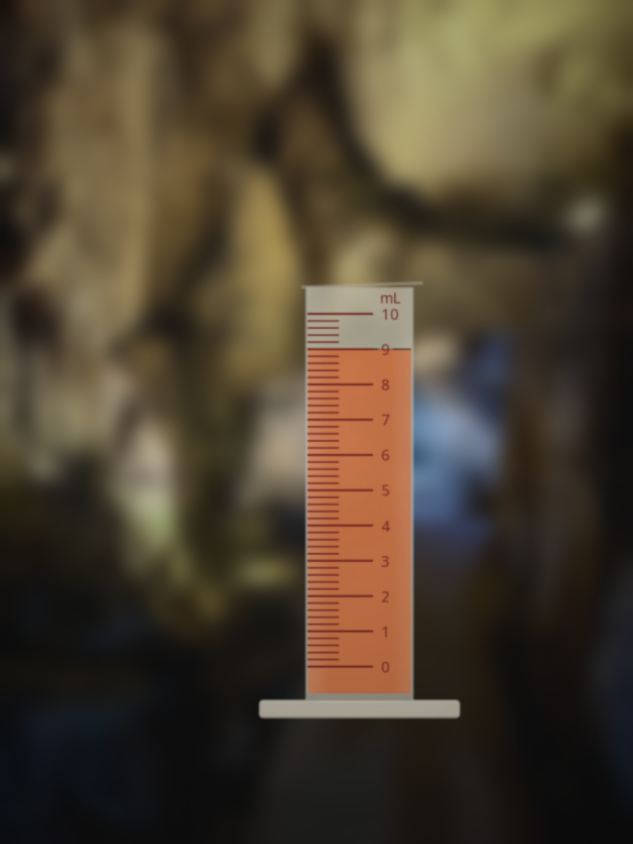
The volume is mL 9
